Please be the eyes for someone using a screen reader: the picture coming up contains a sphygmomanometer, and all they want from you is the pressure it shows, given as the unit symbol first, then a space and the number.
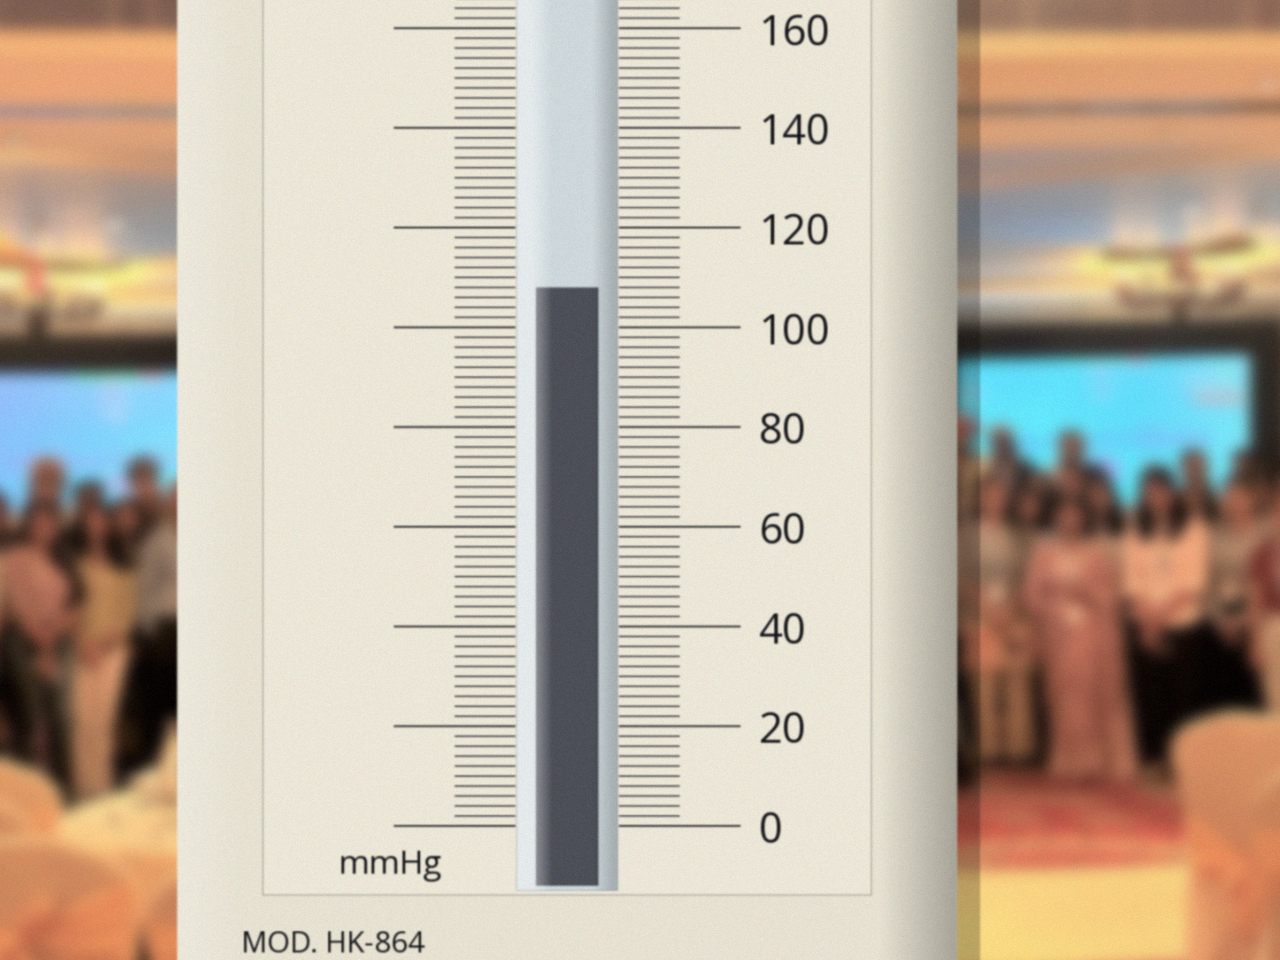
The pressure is mmHg 108
